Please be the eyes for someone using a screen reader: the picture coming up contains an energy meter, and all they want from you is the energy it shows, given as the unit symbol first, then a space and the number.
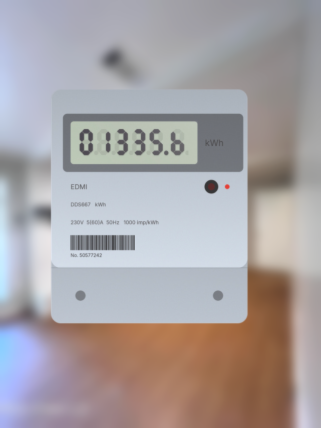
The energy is kWh 1335.6
